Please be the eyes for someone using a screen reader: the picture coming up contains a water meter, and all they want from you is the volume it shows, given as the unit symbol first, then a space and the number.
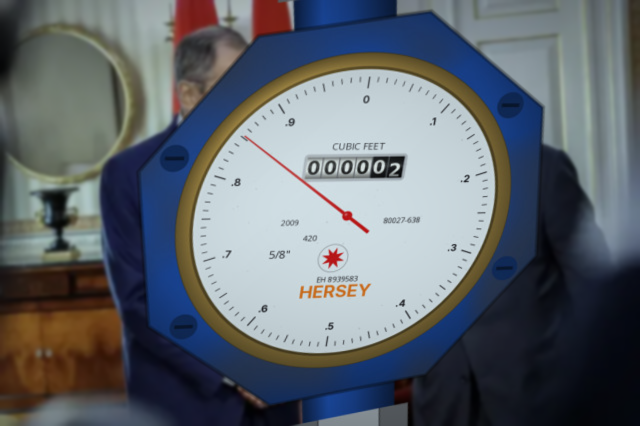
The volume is ft³ 1.85
